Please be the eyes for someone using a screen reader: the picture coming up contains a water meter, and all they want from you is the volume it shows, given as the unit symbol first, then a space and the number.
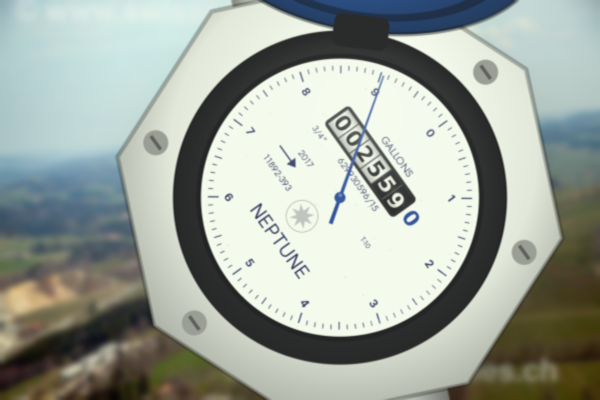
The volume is gal 25589.0
